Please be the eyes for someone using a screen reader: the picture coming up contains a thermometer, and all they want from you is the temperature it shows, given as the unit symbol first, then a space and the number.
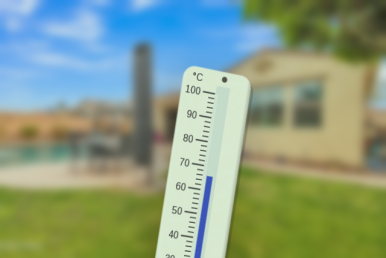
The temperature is °C 66
